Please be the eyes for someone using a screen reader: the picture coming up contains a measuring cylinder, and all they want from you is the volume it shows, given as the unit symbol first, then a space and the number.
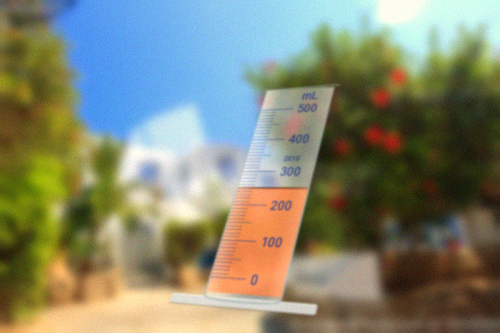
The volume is mL 250
